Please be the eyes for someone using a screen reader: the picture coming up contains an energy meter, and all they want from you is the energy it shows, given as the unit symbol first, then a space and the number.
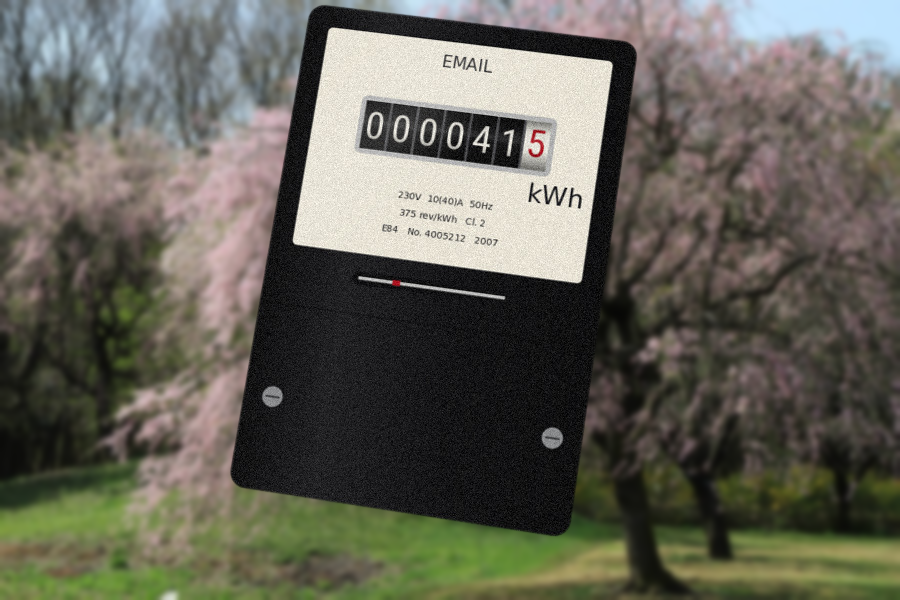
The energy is kWh 41.5
